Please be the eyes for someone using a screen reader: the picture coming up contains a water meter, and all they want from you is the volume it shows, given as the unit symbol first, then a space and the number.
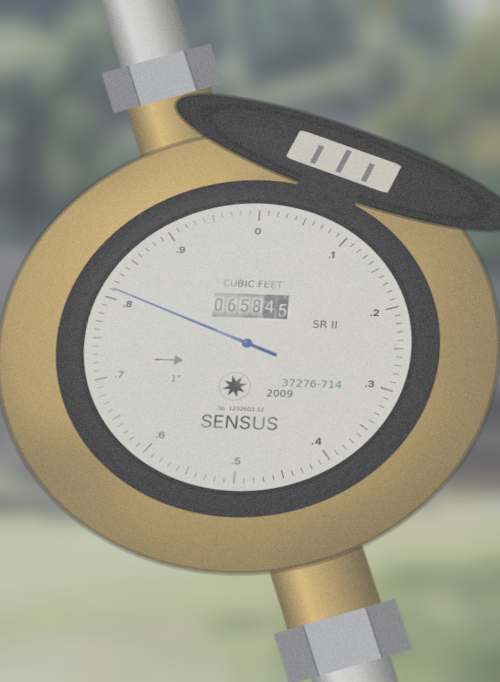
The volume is ft³ 65844.81
